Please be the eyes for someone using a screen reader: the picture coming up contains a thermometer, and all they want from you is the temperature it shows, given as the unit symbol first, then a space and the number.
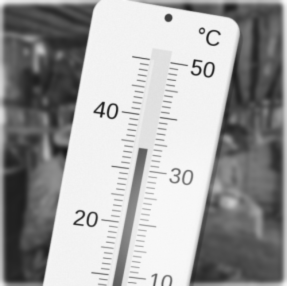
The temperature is °C 34
